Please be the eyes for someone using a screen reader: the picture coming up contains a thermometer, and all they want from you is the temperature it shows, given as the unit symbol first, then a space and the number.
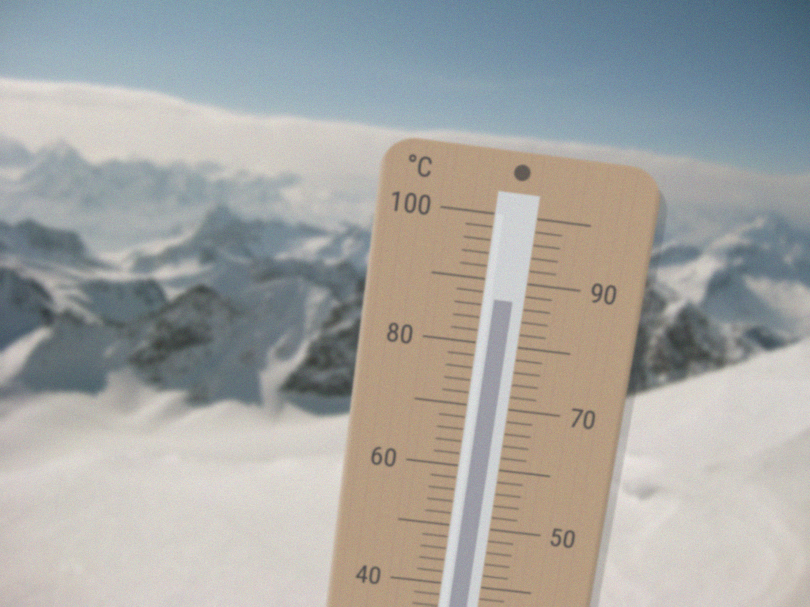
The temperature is °C 87
